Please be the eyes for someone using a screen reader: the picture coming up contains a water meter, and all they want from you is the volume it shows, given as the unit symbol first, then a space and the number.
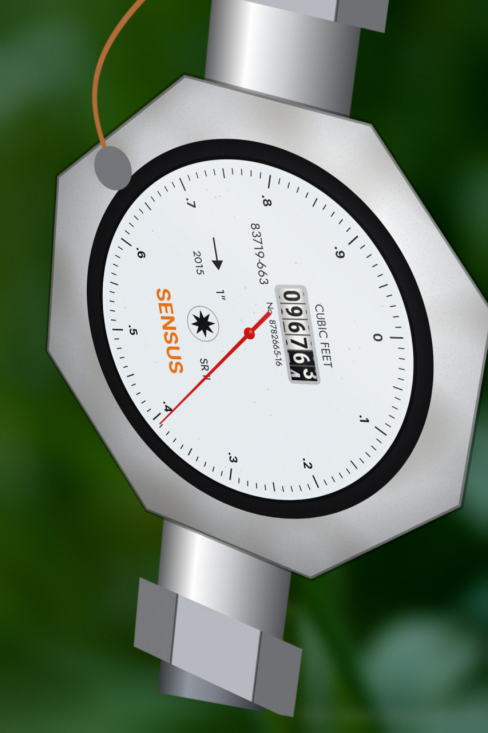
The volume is ft³ 96763.39
